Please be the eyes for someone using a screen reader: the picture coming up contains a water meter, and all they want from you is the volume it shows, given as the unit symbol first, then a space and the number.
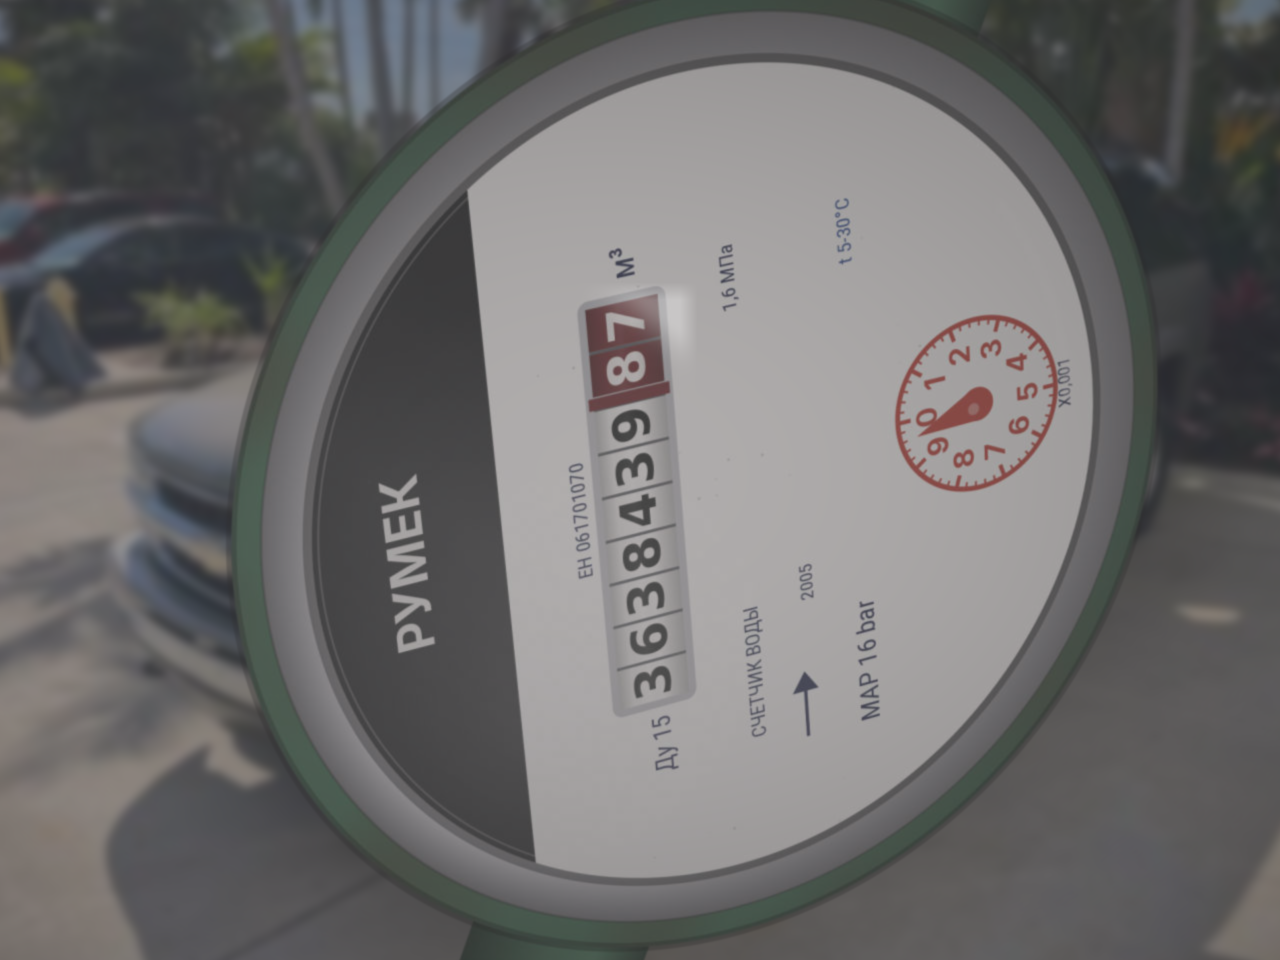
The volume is m³ 3638439.869
